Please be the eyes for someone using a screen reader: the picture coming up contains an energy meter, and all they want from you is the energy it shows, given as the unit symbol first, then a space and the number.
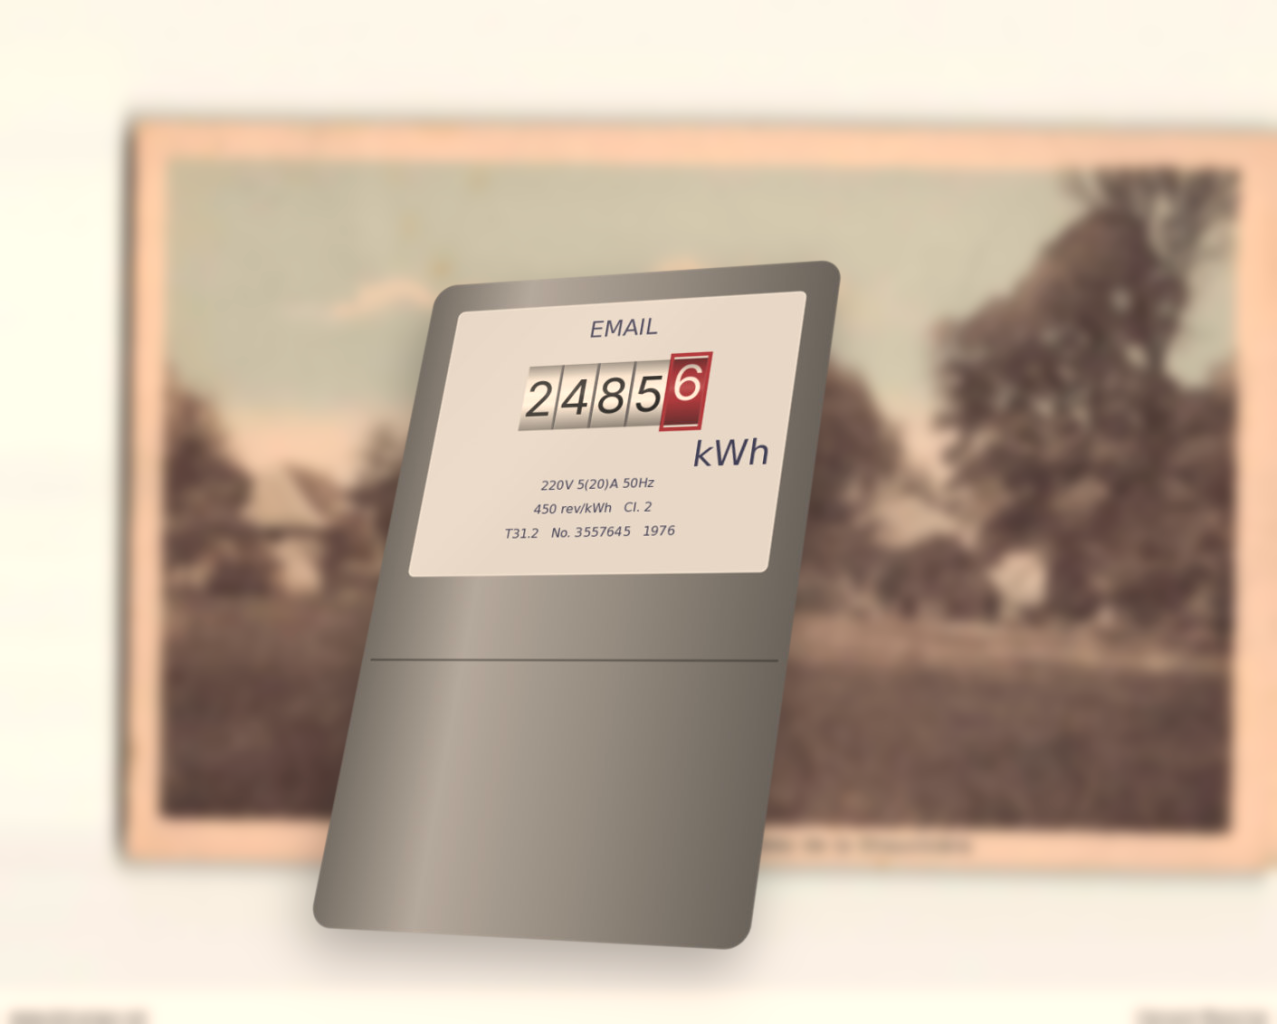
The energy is kWh 2485.6
